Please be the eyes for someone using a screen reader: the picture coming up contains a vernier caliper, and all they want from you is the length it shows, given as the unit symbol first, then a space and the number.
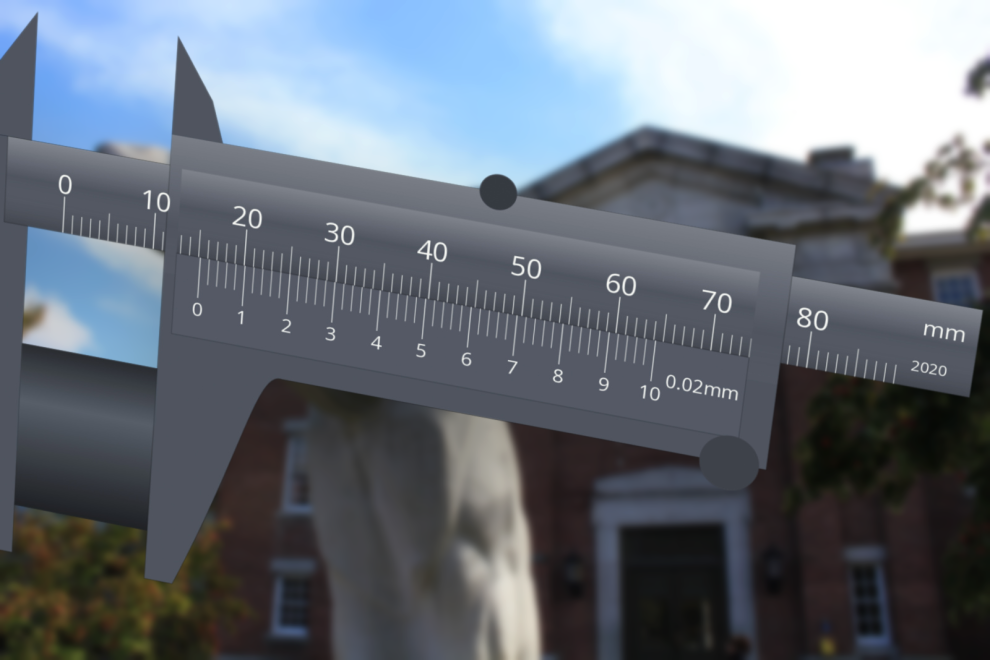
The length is mm 15.2
